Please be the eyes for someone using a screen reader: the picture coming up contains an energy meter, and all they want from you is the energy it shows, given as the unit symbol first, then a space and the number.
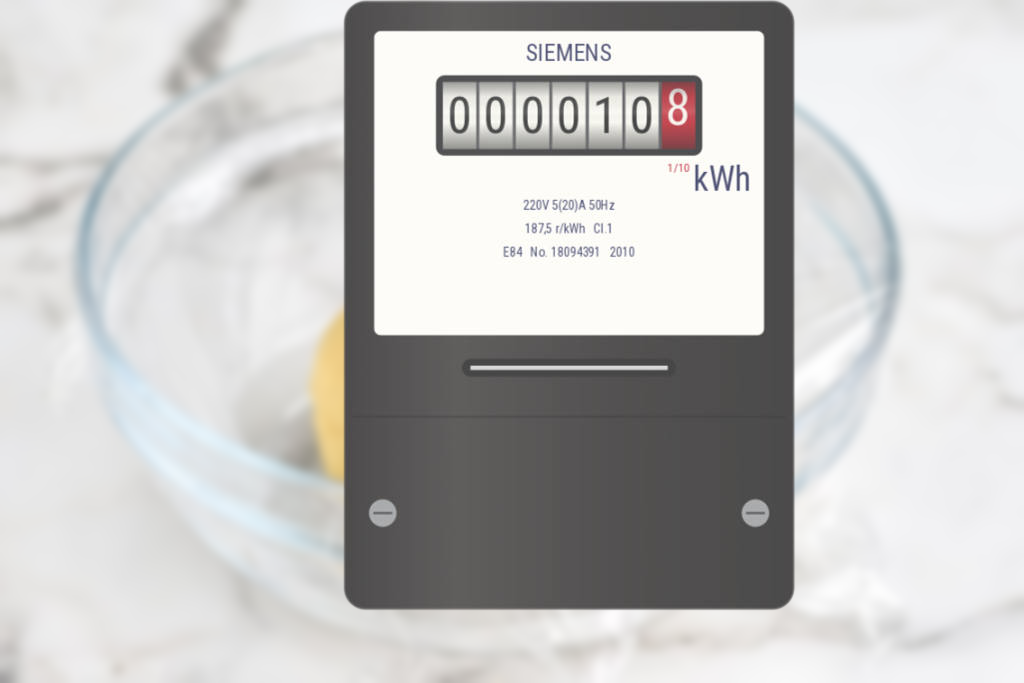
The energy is kWh 10.8
